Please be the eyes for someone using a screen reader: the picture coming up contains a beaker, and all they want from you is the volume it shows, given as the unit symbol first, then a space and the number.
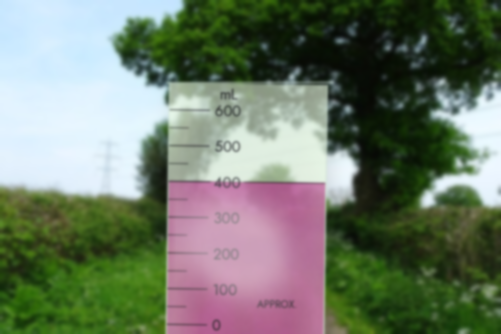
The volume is mL 400
